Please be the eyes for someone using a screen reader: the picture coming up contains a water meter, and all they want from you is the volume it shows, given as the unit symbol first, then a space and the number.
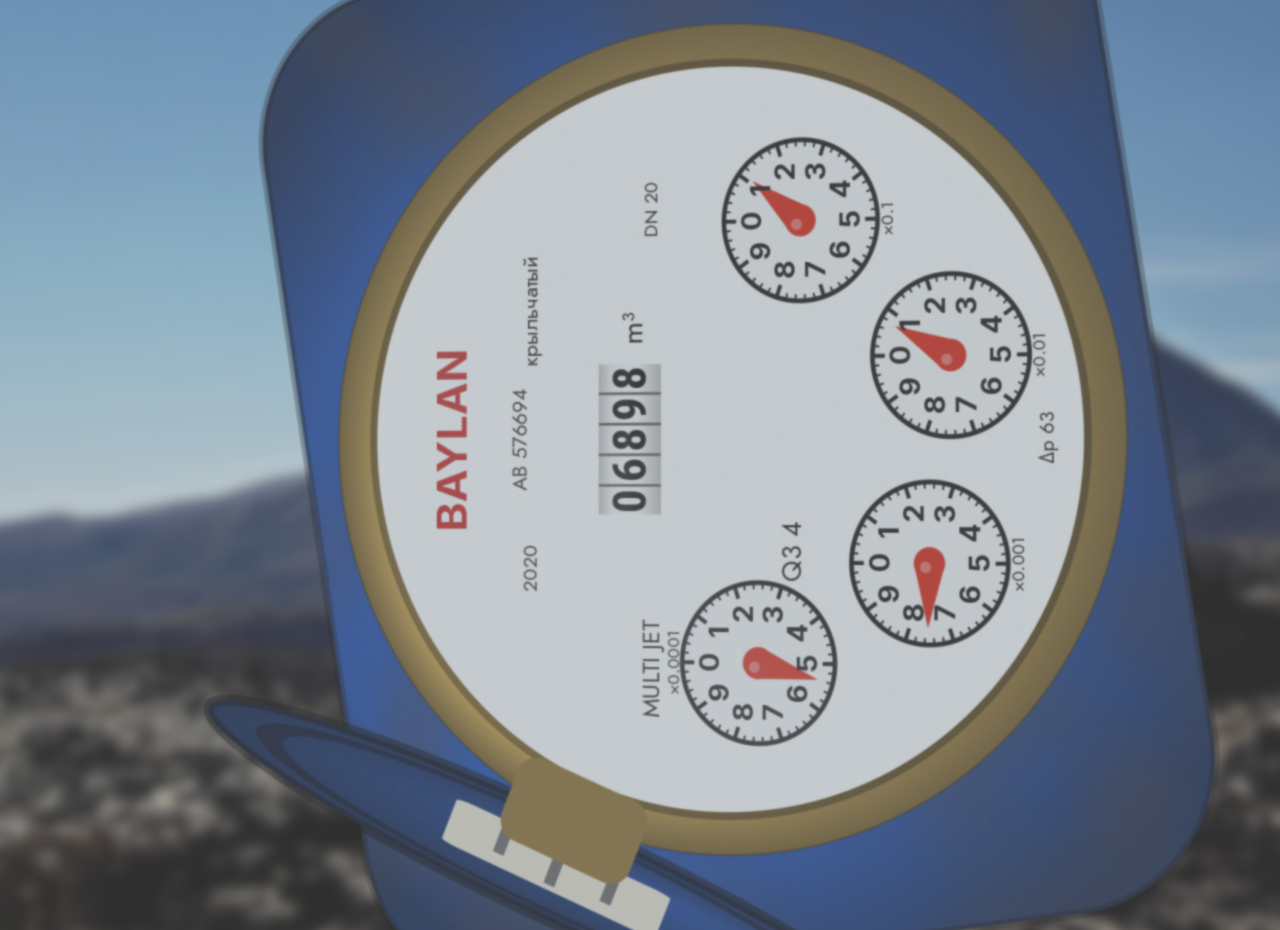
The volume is m³ 6898.1075
